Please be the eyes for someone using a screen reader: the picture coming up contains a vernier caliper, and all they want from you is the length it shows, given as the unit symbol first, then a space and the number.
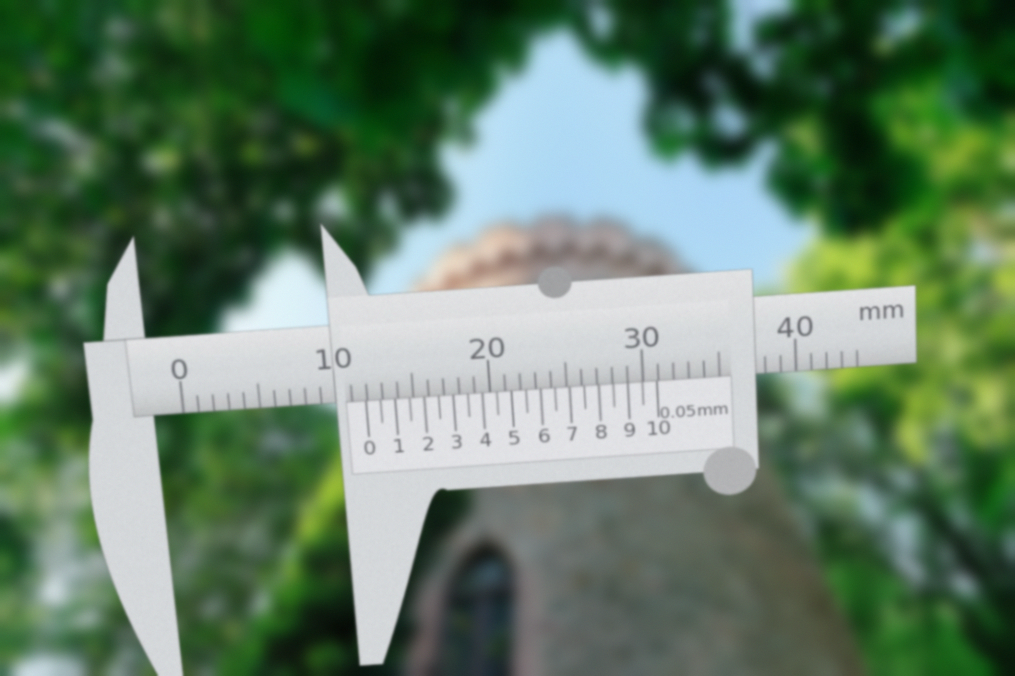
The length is mm 11.9
